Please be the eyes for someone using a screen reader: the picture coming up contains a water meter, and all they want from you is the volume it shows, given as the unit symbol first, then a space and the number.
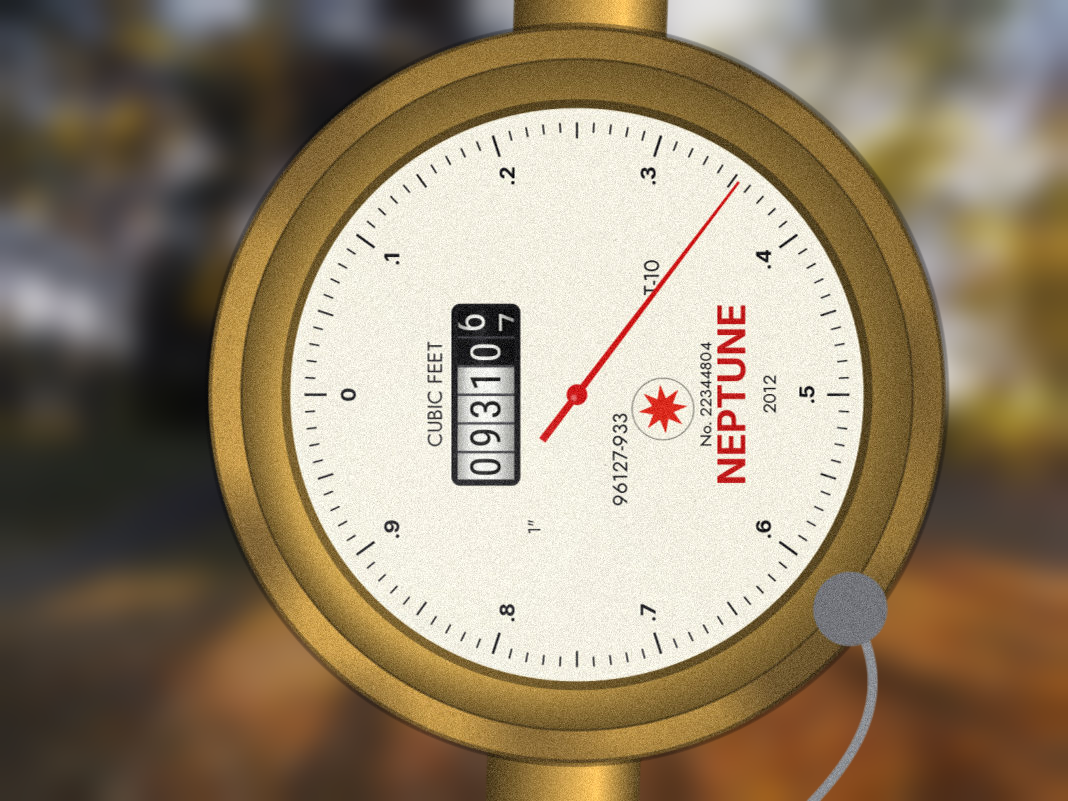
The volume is ft³ 93106.35
